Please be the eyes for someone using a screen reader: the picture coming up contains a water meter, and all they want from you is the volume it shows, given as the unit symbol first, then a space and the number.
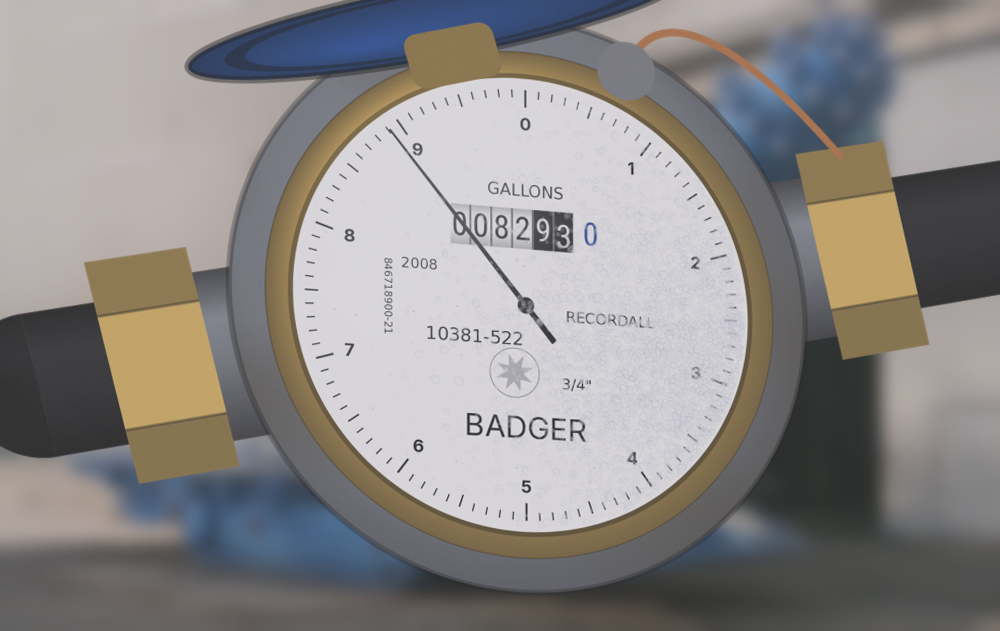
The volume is gal 82928.9
